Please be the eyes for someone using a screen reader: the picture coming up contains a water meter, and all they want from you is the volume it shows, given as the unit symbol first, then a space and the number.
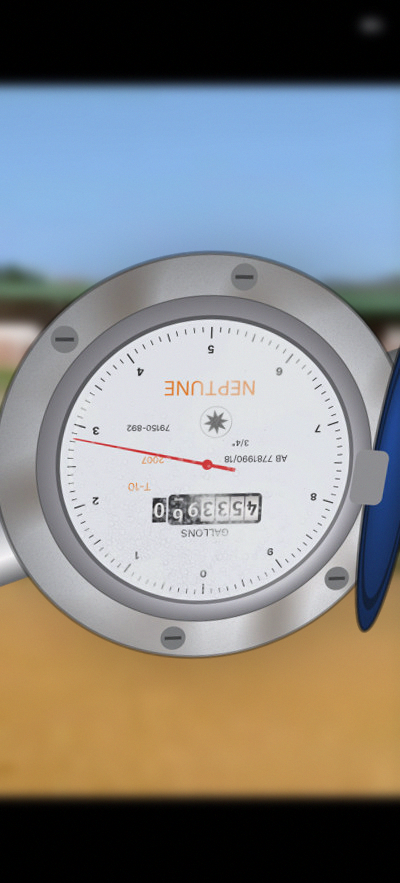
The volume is gal 4533962.8
